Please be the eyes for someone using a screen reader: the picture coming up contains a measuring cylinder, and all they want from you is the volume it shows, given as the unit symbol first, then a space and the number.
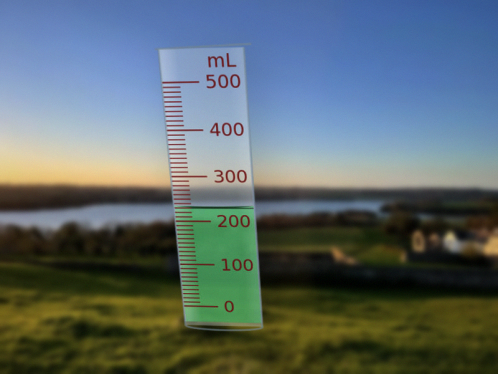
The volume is mL 230
